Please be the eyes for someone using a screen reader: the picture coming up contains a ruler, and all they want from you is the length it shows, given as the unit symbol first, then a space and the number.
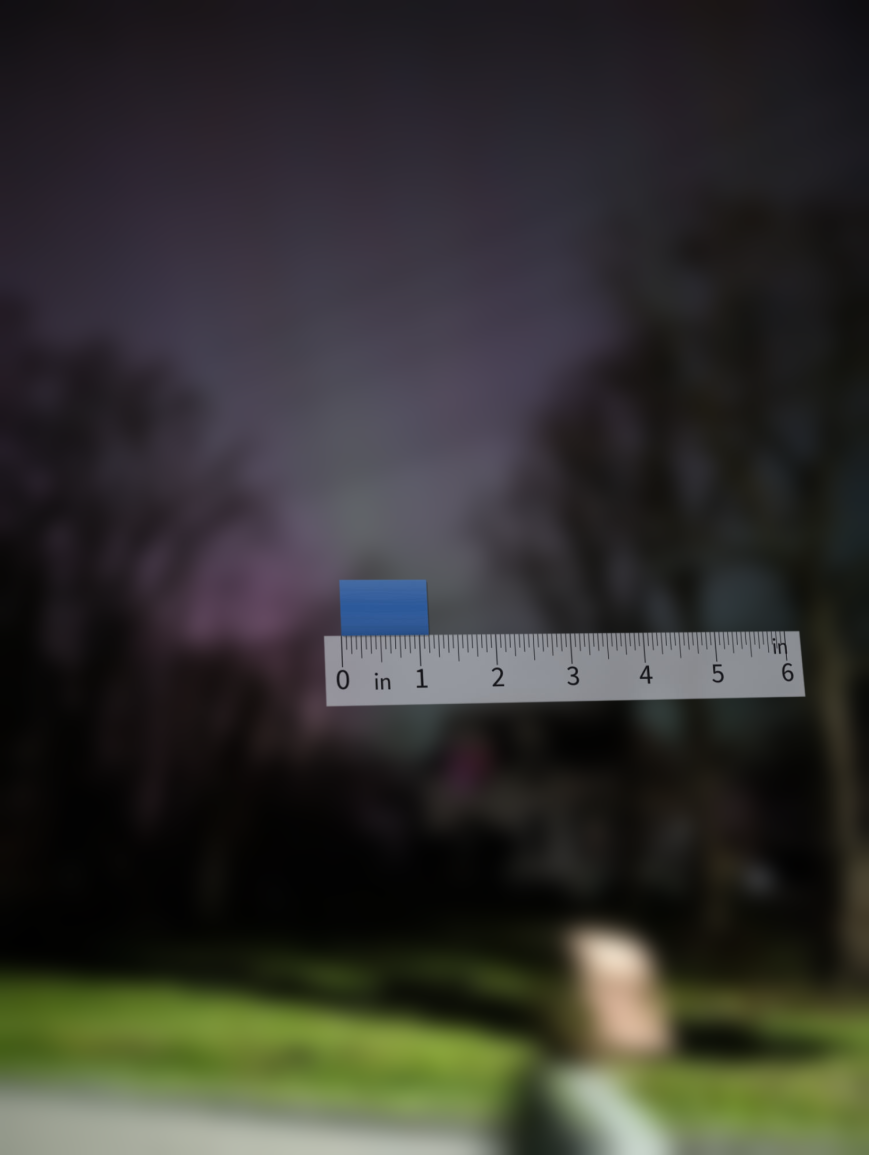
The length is in 1.125
